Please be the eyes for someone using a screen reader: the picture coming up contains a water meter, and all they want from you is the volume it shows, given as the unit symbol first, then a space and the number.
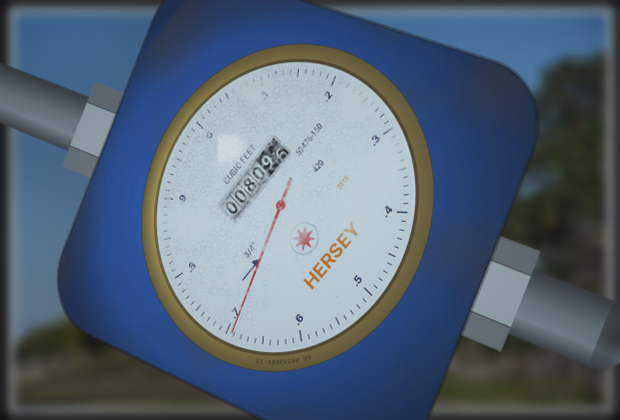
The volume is ft³ 8095.69
